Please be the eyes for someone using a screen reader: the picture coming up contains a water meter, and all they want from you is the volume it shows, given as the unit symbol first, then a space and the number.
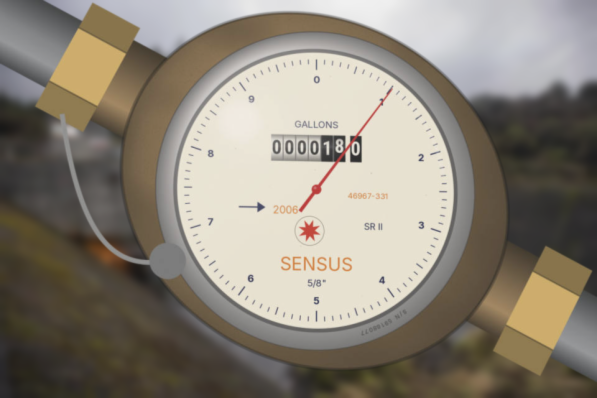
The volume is gal 181.0
